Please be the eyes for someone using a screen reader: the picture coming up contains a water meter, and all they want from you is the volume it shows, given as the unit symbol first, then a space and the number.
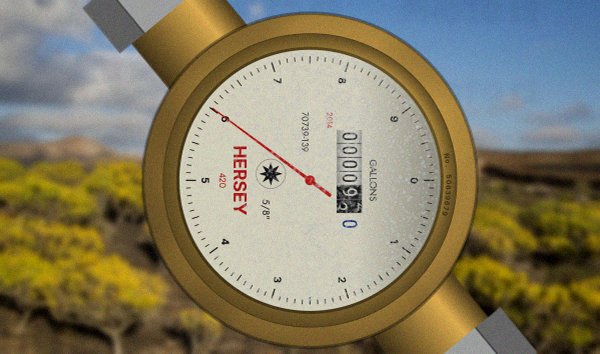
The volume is gal 926.0
